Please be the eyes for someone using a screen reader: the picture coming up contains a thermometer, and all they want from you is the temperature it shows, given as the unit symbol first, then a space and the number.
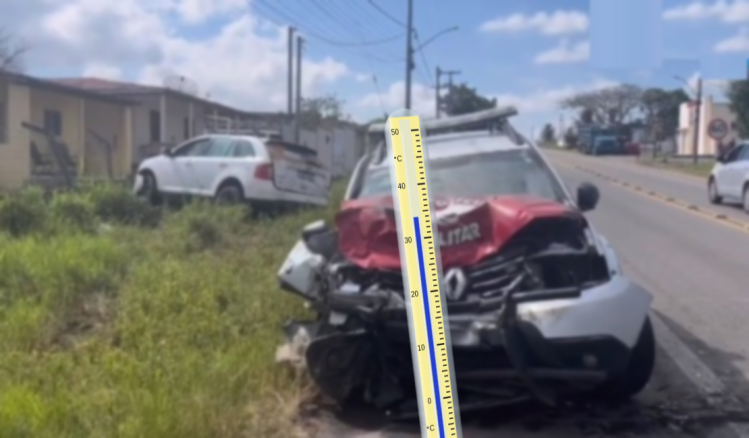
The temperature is °C 34
